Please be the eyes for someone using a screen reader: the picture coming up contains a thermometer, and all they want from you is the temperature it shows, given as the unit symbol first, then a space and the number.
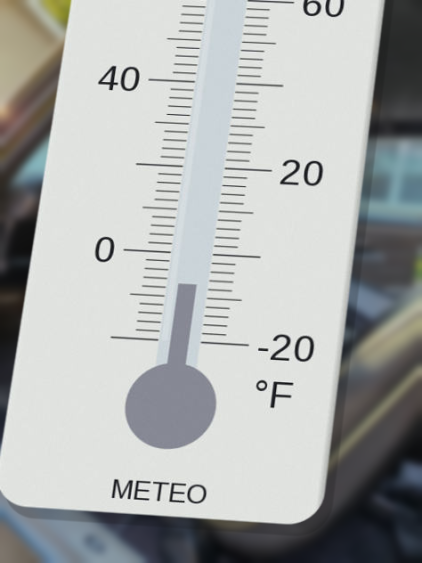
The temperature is °F -7
